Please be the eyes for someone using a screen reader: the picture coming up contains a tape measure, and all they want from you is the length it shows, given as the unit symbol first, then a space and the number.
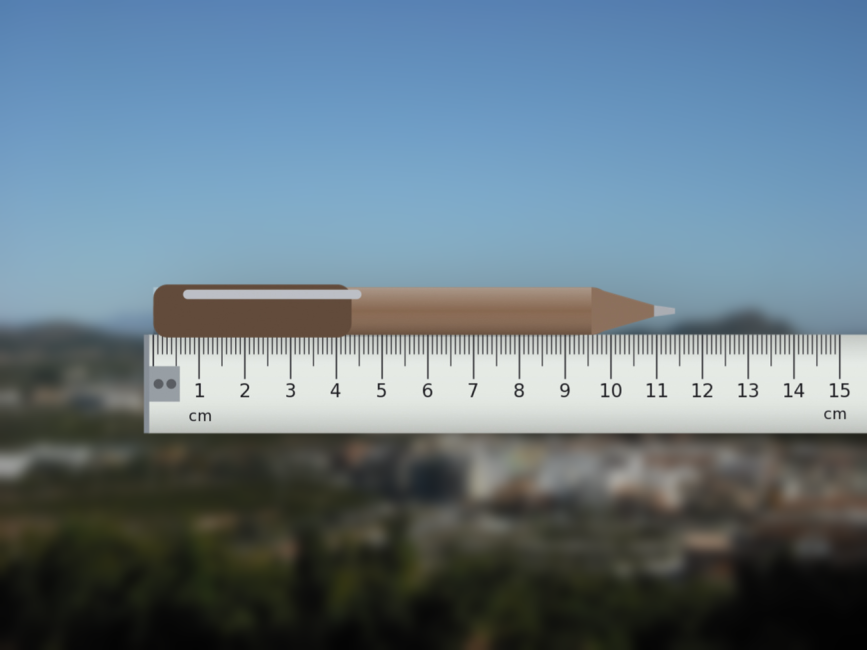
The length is cm 11.4
